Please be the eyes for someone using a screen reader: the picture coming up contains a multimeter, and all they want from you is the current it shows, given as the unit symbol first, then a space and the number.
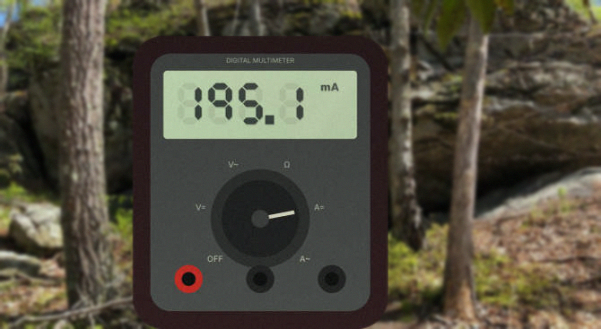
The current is mA 195.1
